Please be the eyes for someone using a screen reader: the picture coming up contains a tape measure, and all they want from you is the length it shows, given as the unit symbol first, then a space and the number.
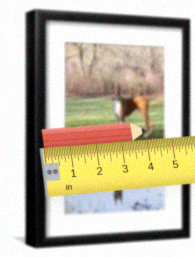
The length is in 4
